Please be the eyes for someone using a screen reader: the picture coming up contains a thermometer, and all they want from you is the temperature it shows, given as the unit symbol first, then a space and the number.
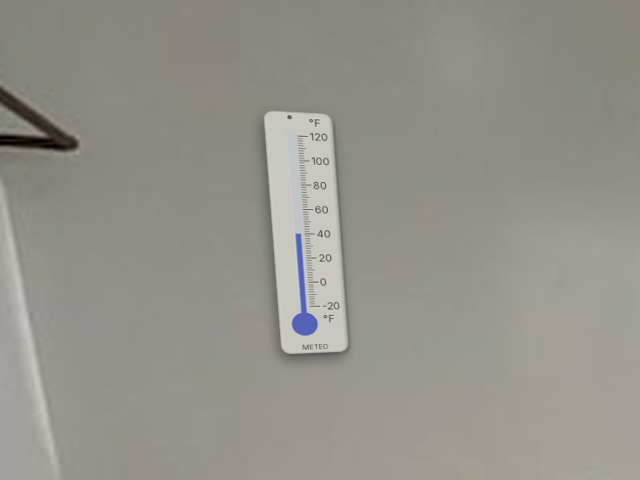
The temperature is °F 40
